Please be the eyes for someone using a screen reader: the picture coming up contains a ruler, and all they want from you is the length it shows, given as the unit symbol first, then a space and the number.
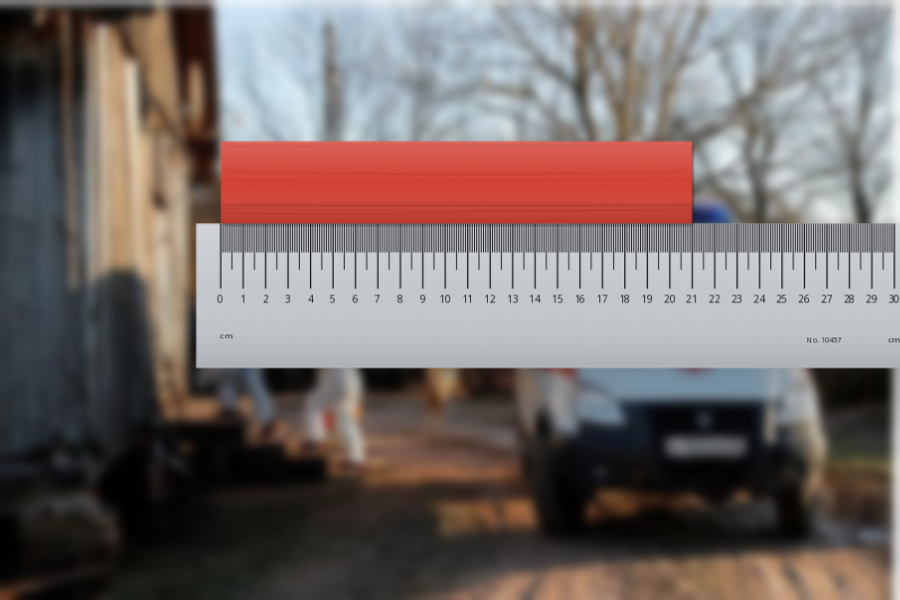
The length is cm 21
